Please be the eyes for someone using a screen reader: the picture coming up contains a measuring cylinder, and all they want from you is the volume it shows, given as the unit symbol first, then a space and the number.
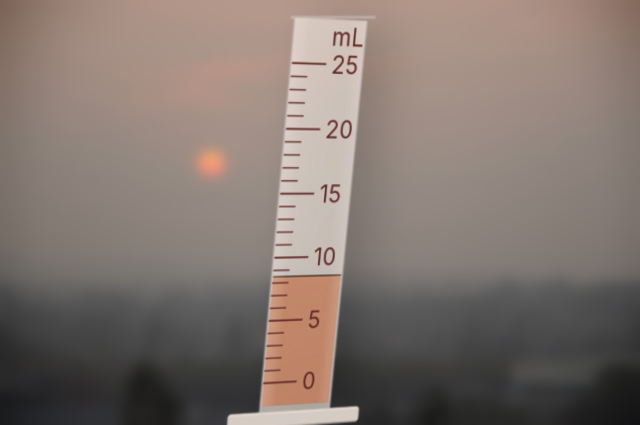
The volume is mL 8.5
